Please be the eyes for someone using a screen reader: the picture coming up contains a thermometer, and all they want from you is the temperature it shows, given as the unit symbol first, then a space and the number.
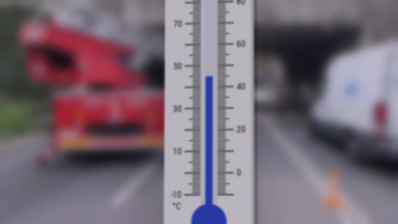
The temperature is °C 45
